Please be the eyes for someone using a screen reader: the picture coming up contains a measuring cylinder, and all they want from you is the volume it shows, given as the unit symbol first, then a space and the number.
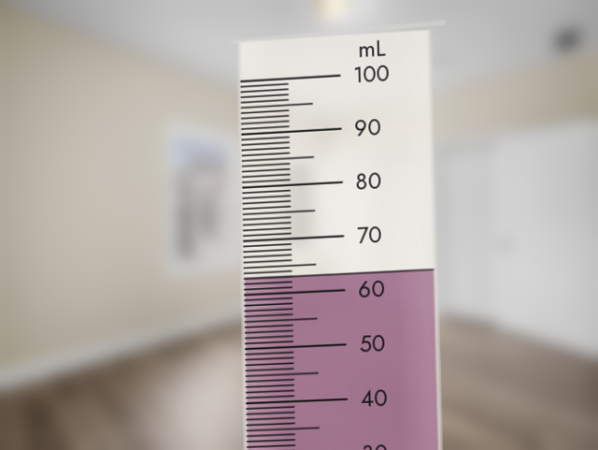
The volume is mL 63
